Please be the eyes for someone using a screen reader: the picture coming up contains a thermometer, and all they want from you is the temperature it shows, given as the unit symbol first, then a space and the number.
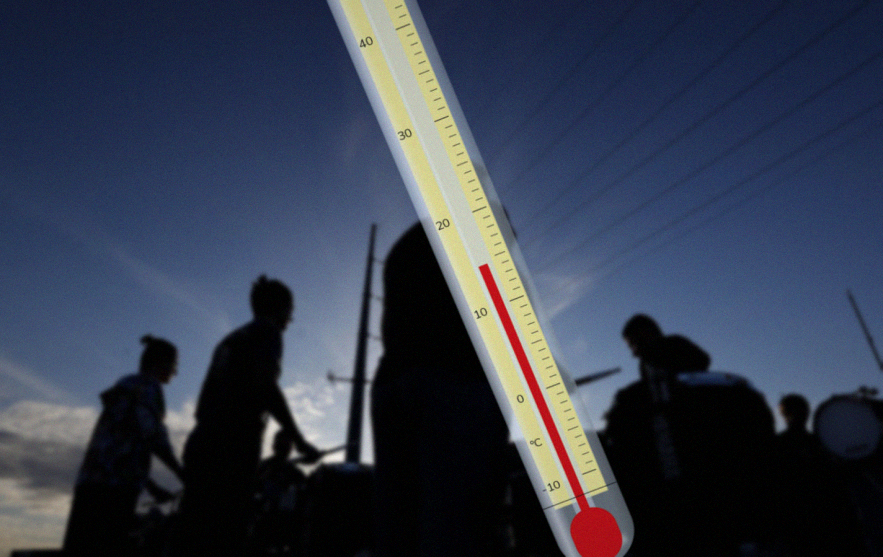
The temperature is °C 14.5
